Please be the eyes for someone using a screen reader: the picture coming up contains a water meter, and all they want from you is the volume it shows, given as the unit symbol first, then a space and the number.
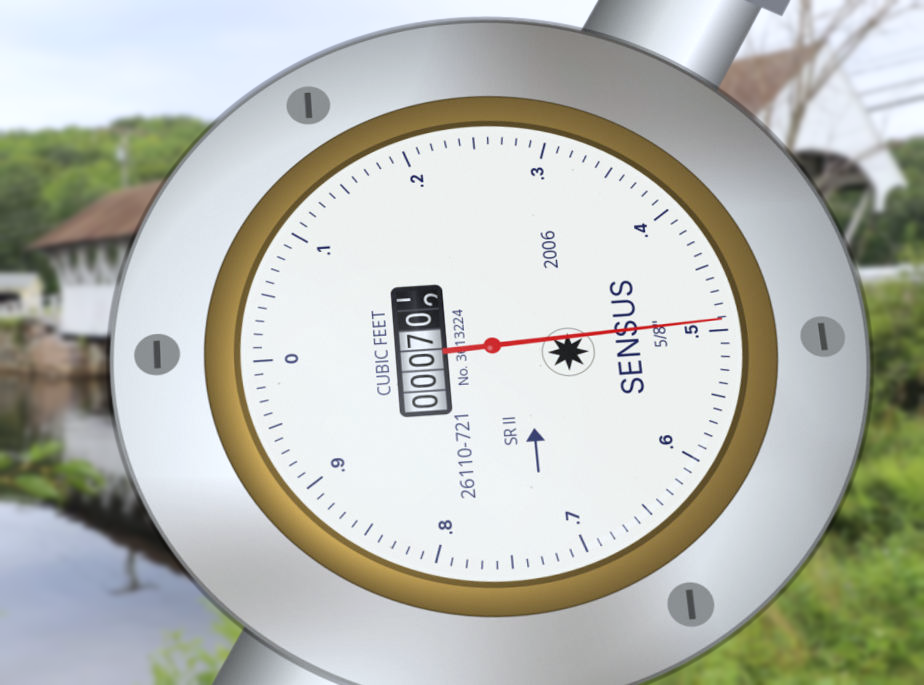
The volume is ft³ 701.49
